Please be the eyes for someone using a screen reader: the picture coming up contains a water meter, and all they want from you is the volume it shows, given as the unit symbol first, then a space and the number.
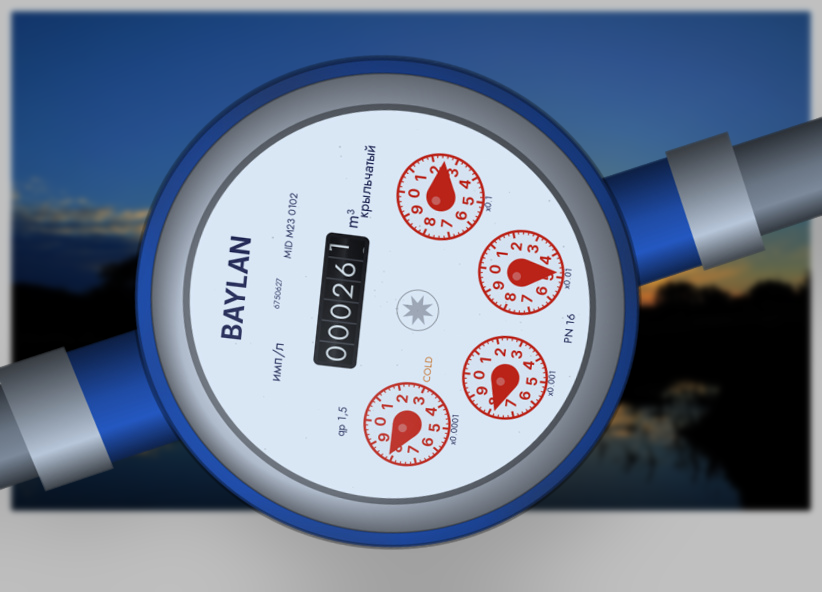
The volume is m³ 261.2478
